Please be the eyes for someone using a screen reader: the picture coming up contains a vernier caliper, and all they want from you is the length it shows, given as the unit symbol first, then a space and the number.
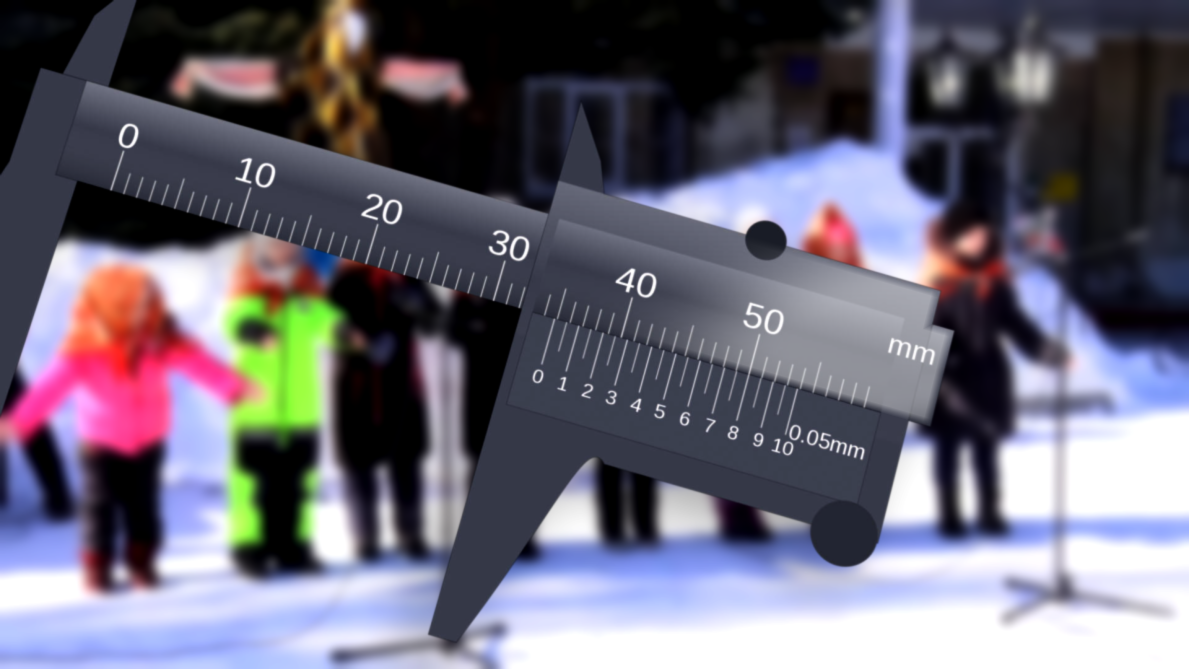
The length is mm 34.8
